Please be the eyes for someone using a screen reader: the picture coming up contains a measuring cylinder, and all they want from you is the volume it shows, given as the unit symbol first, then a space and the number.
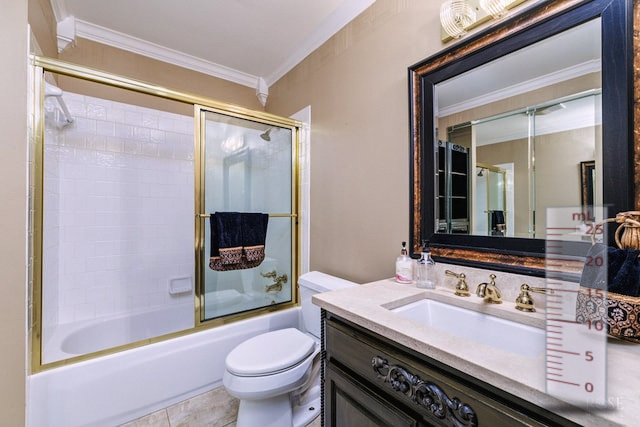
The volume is mL 10
